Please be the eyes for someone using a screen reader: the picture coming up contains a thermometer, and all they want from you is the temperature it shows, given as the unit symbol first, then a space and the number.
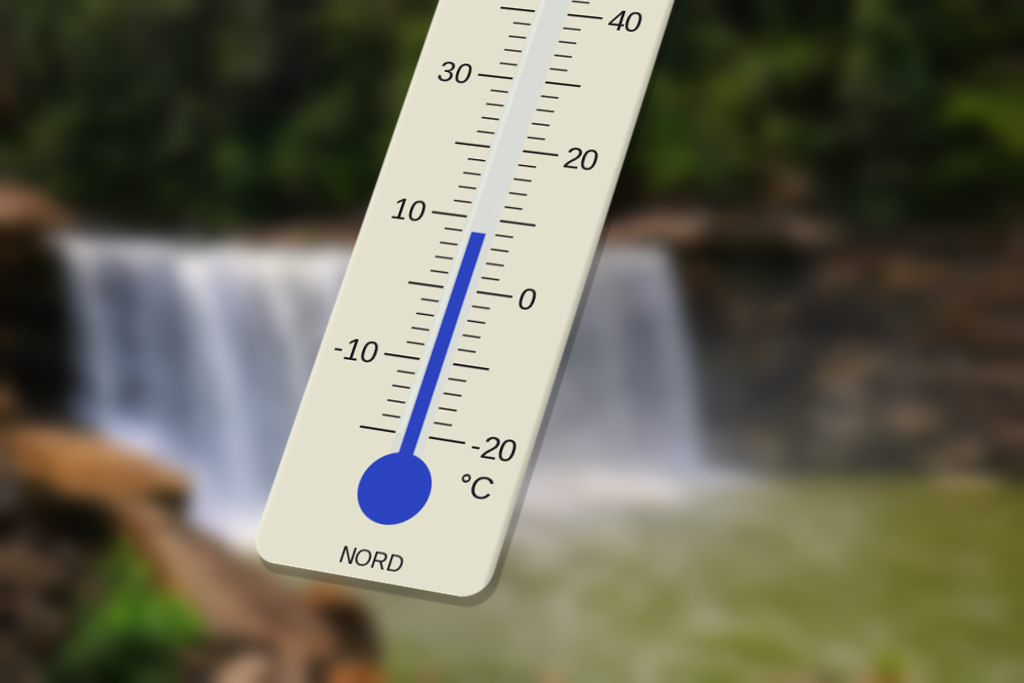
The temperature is °C 8
